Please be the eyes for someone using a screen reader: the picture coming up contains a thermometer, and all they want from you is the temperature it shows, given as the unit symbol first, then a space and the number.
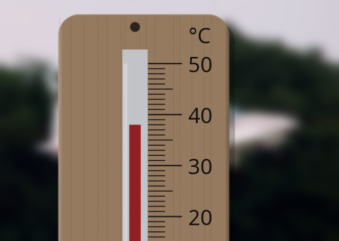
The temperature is °C 38
